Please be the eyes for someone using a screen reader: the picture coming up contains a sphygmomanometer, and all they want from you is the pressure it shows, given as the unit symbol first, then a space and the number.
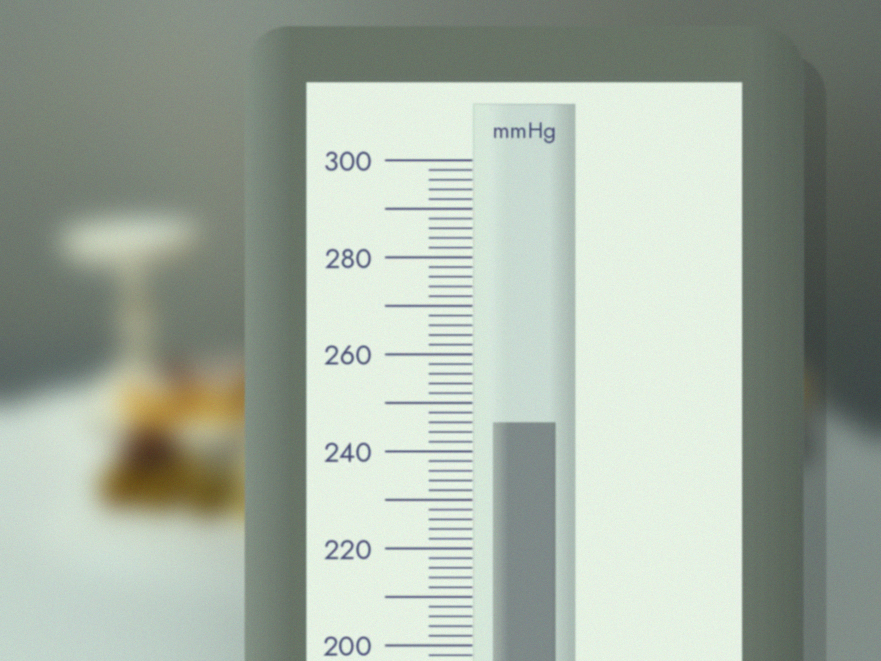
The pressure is mmHg 246
